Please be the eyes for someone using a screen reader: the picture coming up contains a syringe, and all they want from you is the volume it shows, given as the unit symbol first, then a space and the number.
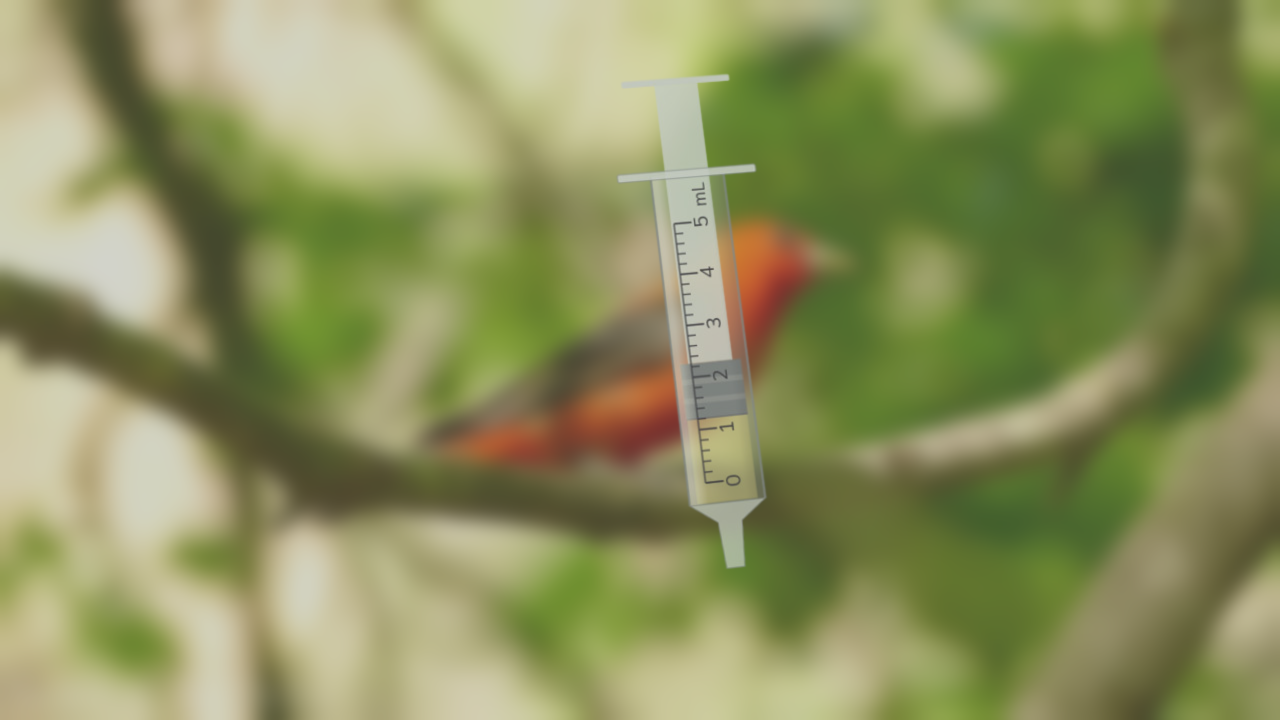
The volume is mL 1.2
